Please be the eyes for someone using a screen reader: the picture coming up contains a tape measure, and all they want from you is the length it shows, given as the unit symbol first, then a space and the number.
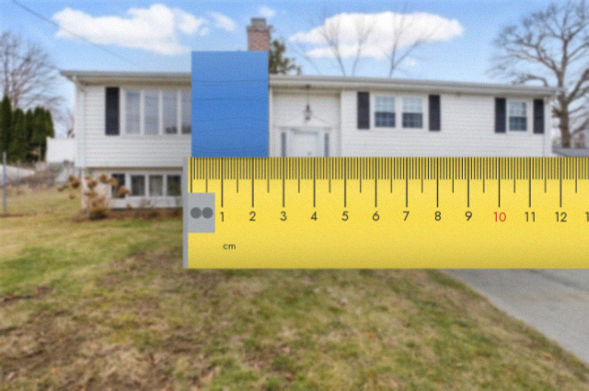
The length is cm 2.5
